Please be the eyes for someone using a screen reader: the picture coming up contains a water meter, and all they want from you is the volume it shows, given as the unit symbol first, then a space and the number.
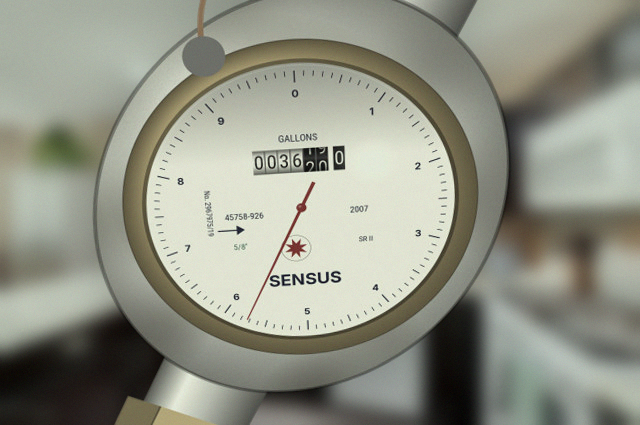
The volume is gal 36195.7
